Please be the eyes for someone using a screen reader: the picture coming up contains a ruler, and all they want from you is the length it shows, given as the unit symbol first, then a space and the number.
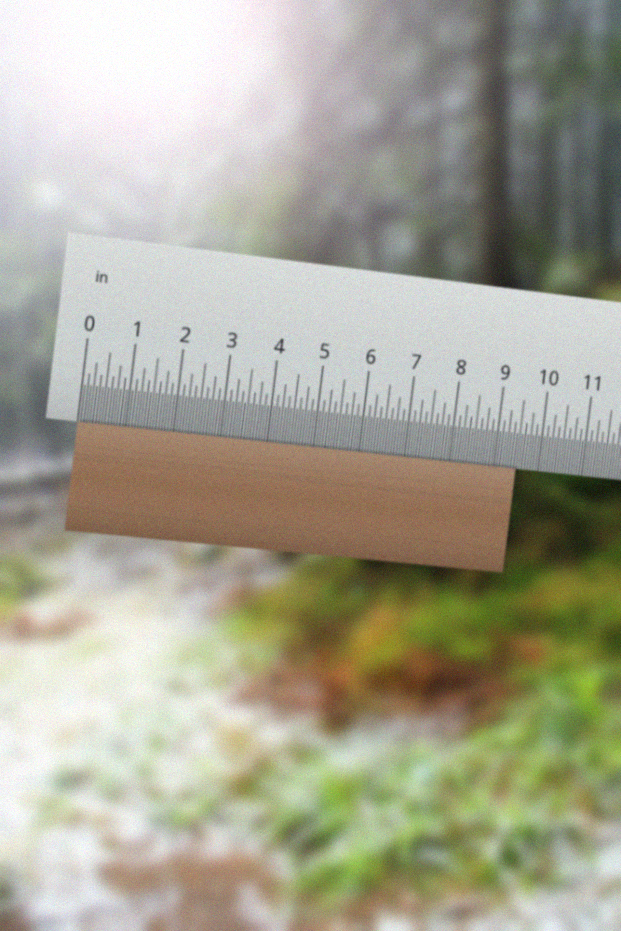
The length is in 9.5
